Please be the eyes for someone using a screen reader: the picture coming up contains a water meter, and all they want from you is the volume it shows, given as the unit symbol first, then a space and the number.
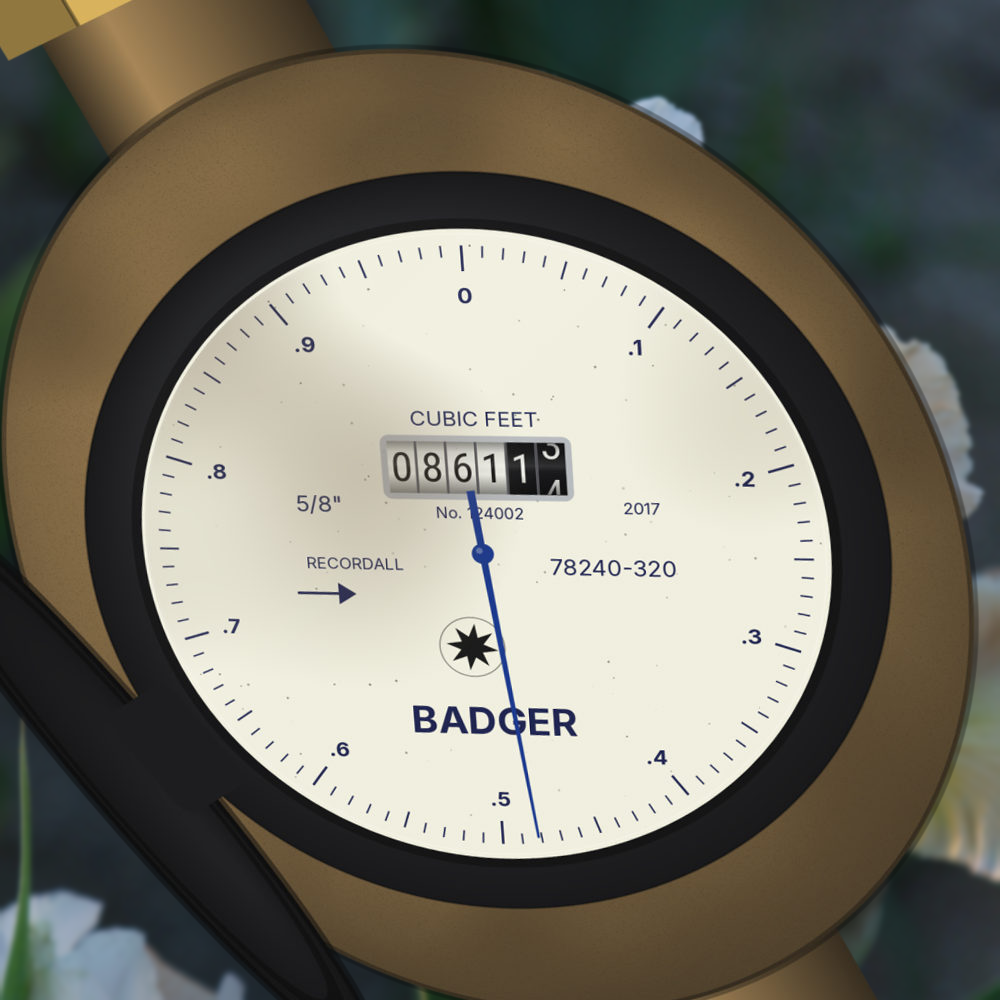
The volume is ft³ 86113.48
